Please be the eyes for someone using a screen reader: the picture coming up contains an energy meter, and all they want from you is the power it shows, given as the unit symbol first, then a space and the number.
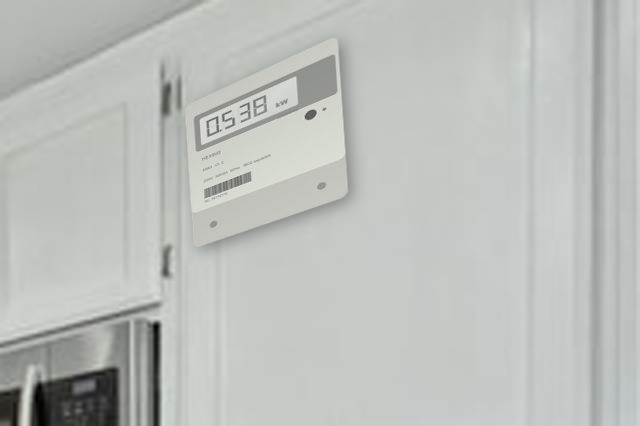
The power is kW 0.538
